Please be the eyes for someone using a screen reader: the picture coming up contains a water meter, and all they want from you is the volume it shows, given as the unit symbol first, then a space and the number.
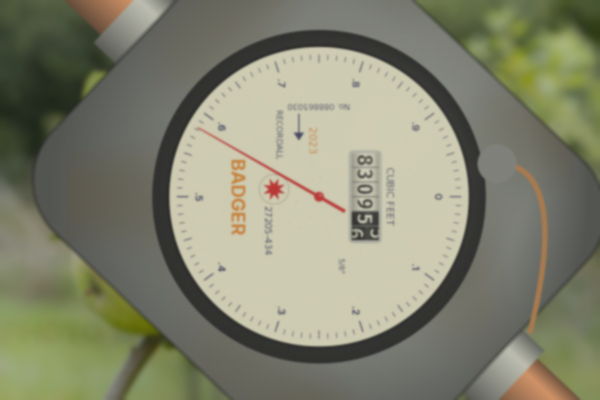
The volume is ft³ 830955.58
